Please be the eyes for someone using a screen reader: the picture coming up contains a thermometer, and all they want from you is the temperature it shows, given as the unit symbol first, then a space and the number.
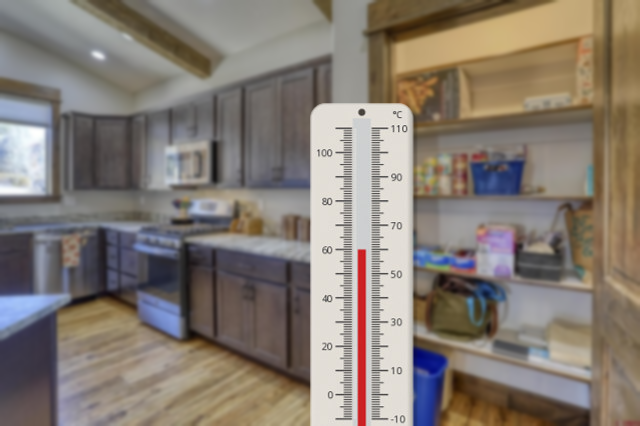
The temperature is °C 60
